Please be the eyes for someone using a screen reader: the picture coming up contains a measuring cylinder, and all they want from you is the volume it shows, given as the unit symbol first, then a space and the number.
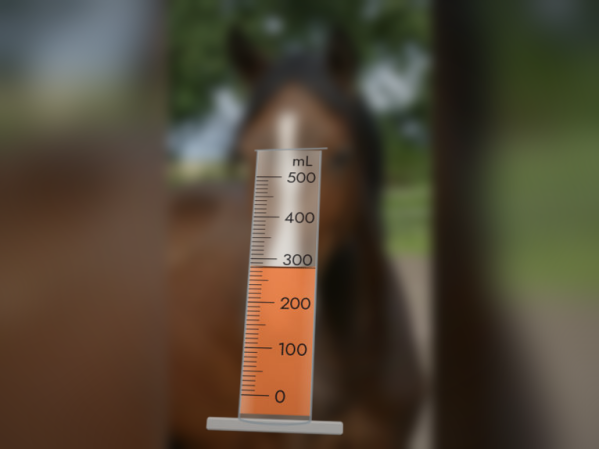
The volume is mL 280
